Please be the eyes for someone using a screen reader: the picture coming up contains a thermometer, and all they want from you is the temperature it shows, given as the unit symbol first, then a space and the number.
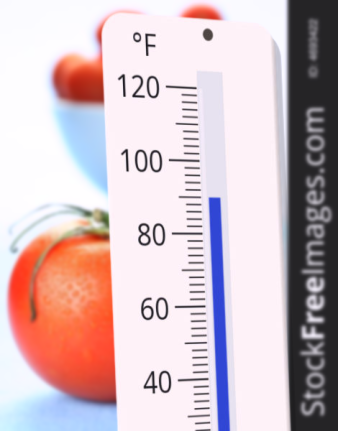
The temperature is °F 90
